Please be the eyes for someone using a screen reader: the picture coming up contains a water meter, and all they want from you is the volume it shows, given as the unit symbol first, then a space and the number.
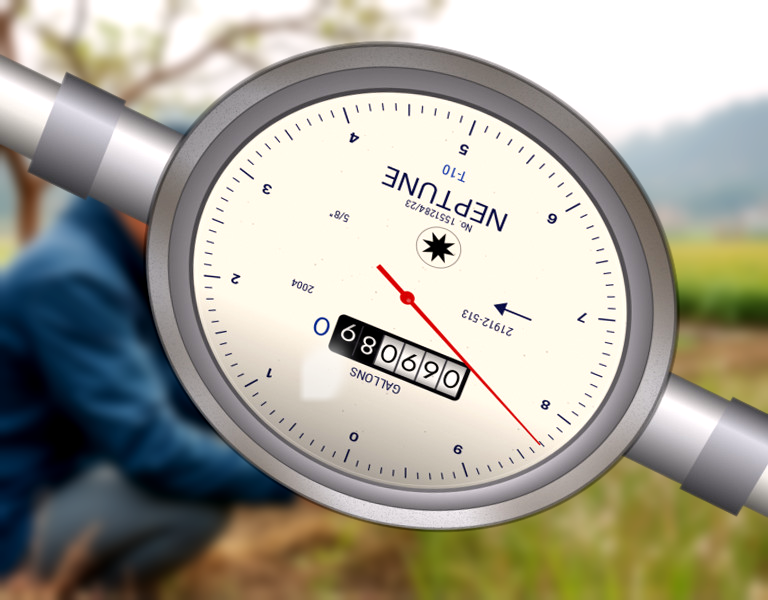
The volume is gal 690888.3
